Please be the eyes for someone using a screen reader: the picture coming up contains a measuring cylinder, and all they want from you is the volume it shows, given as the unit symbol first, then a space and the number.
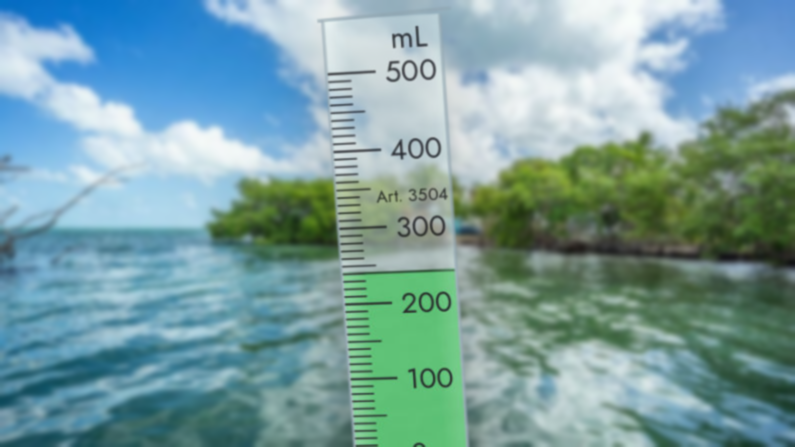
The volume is mL 240
